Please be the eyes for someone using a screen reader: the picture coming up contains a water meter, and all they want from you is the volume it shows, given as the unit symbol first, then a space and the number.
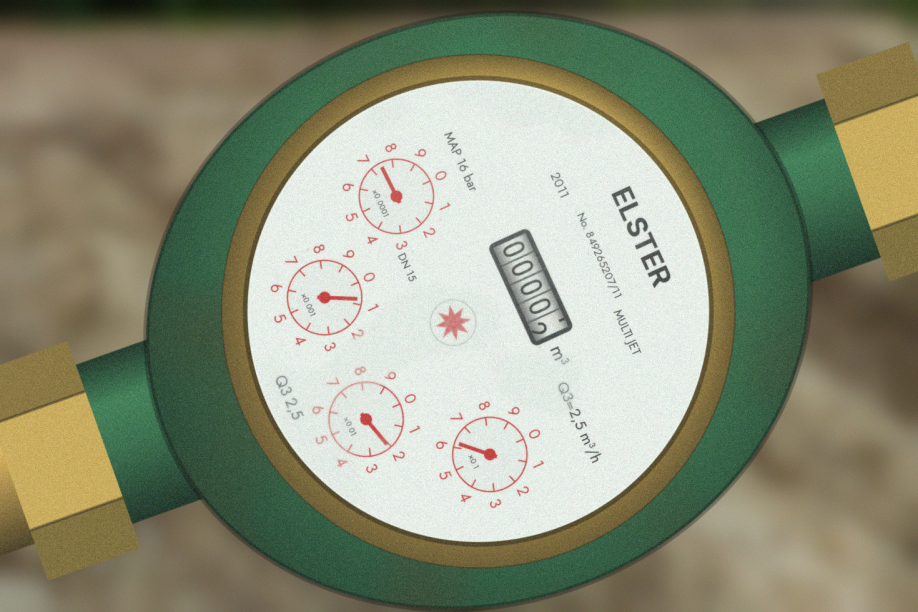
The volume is m³ 1.6207
